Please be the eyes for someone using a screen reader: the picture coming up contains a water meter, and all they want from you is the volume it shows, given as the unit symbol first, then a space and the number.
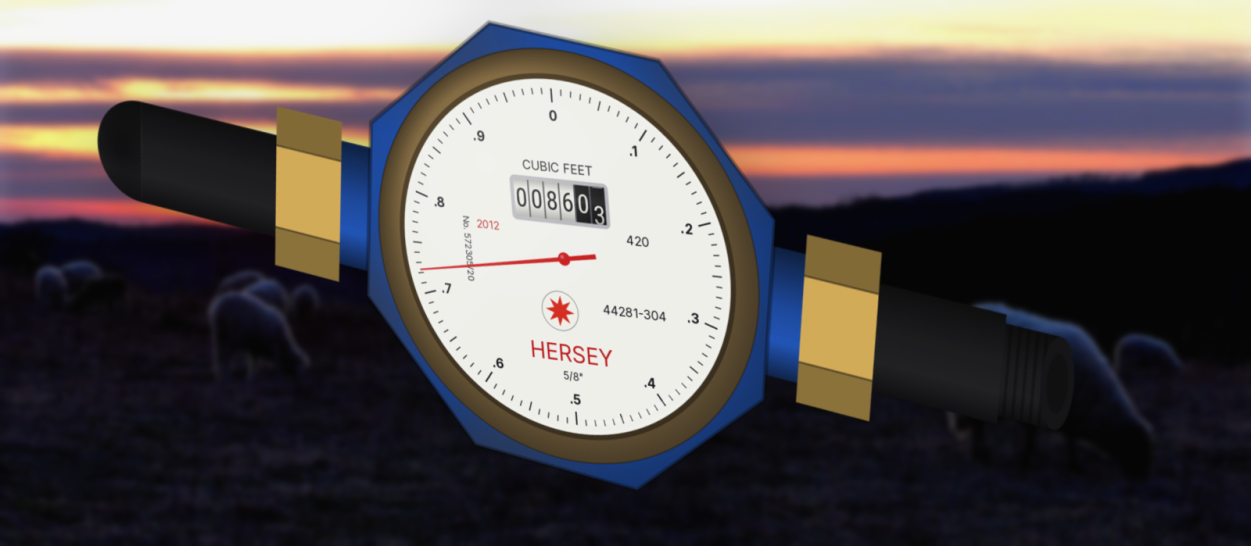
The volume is ft³ 8602.72
